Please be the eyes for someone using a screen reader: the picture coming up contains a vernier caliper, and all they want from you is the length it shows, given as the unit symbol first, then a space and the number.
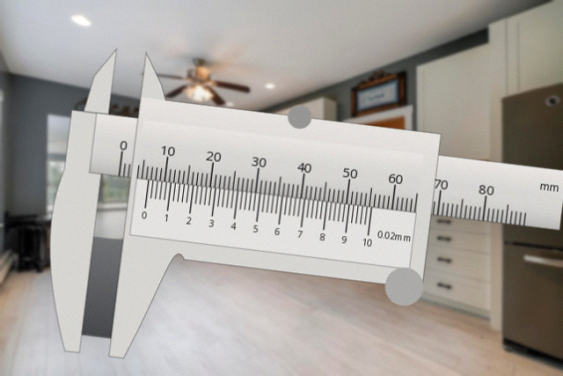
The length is mm 6.5
